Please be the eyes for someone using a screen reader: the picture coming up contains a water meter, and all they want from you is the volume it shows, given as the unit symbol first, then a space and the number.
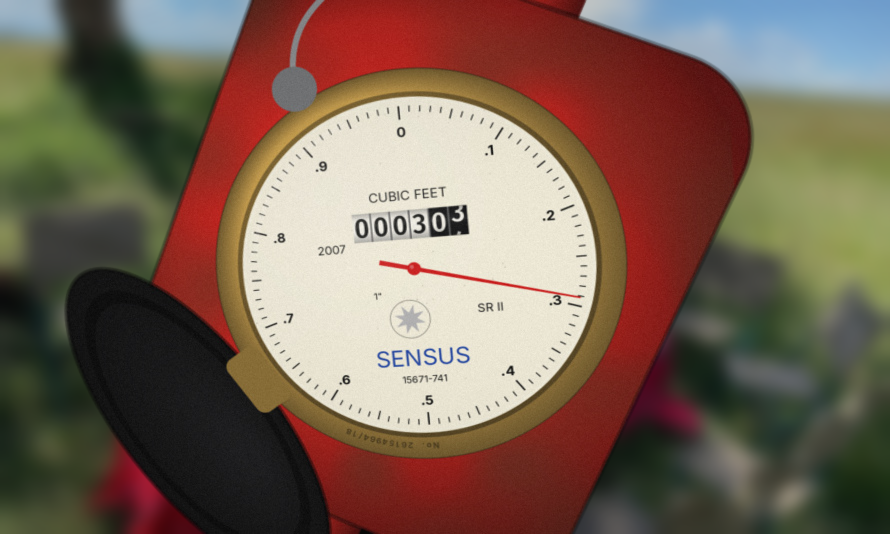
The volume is ft³ 303.29
